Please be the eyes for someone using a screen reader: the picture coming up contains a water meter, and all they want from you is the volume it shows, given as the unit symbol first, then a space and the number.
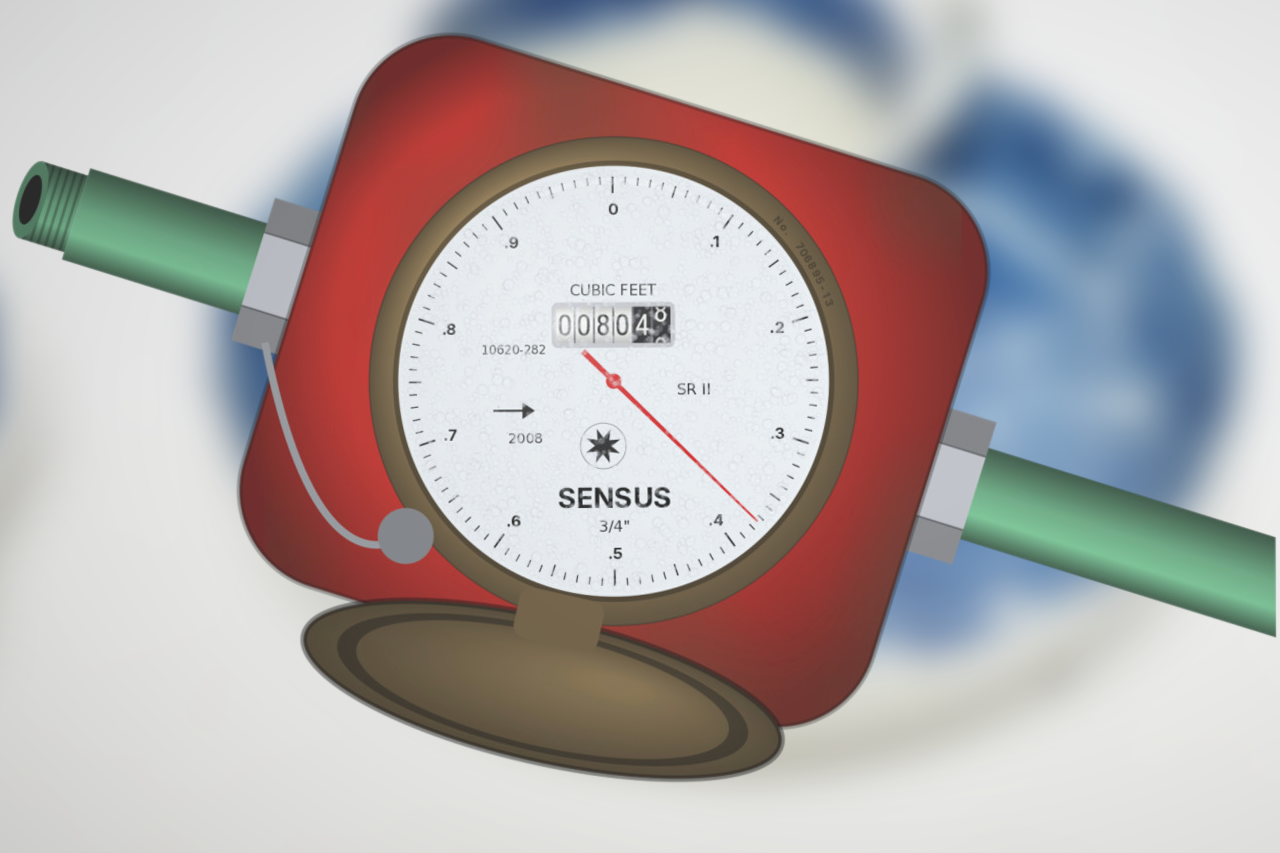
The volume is ft³ 8048.37
